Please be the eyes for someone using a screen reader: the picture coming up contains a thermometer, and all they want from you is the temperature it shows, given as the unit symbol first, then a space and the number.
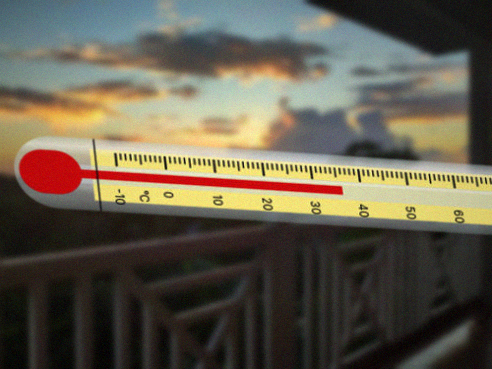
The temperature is °C 36
